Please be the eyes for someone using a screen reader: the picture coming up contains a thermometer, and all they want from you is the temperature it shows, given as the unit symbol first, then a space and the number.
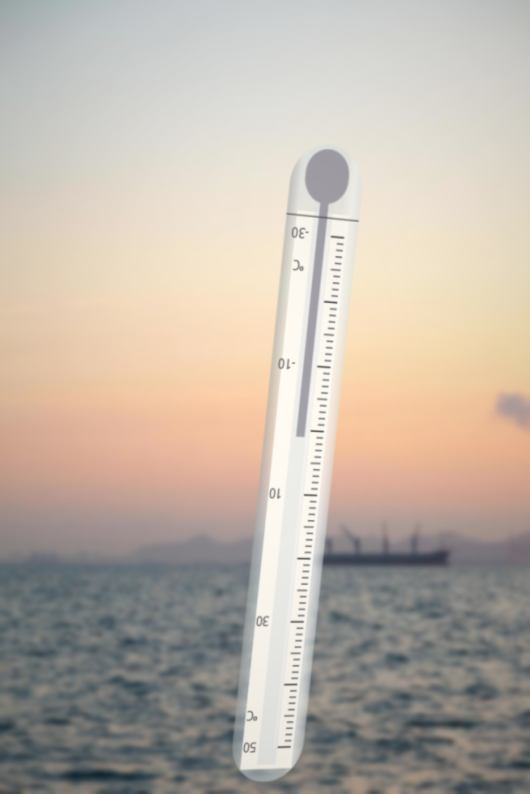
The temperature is °C 1
